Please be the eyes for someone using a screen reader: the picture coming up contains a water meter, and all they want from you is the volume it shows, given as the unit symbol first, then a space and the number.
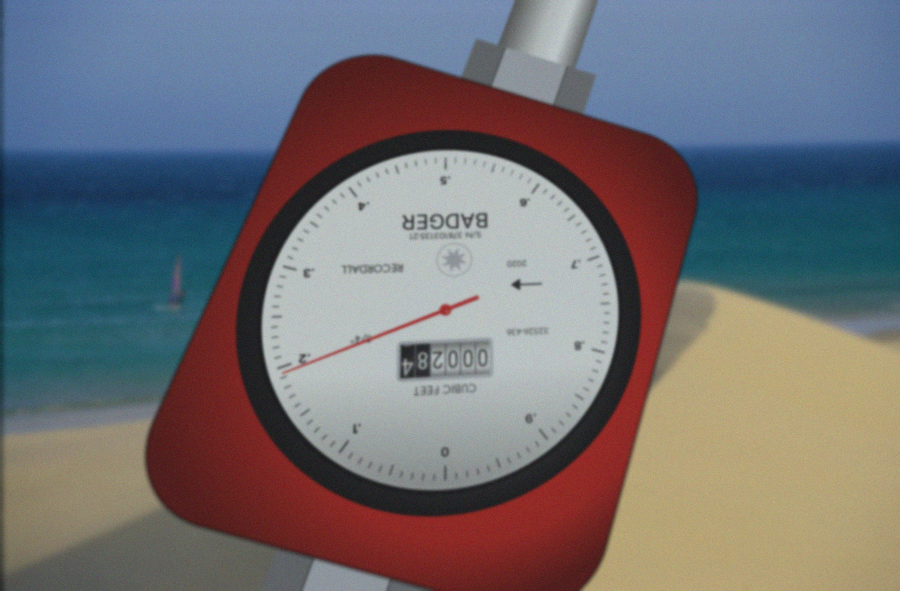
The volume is ft³ 284.19
